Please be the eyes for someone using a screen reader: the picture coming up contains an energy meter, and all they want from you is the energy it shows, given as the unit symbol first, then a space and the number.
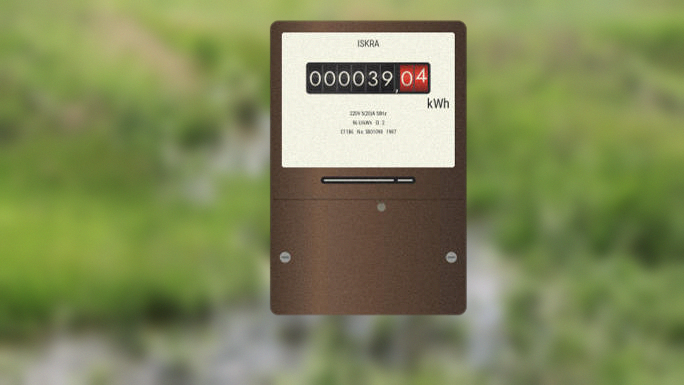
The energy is kWh 39.04
